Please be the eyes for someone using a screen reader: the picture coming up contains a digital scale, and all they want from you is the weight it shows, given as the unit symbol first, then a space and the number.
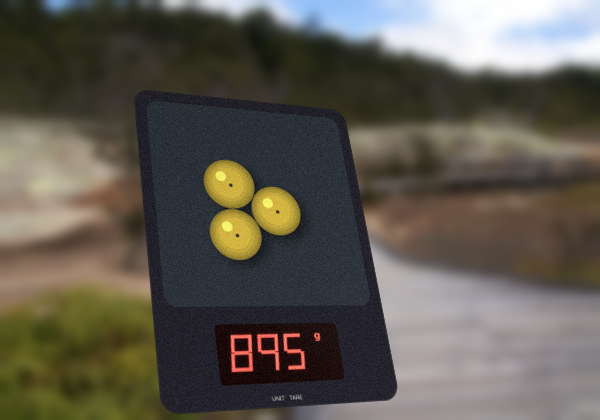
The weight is g 895
